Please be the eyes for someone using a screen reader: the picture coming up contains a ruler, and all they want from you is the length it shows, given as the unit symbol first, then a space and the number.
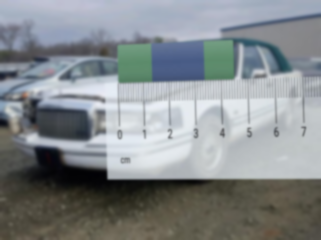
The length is cm 4.5
